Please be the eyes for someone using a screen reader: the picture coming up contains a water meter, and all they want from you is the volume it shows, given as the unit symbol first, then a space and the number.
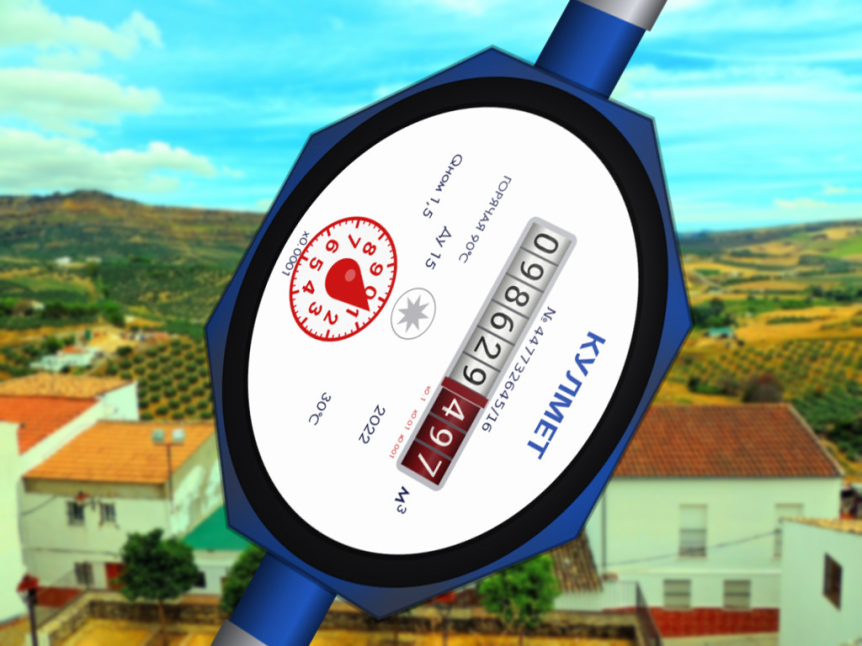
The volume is m³ 98629.4970
